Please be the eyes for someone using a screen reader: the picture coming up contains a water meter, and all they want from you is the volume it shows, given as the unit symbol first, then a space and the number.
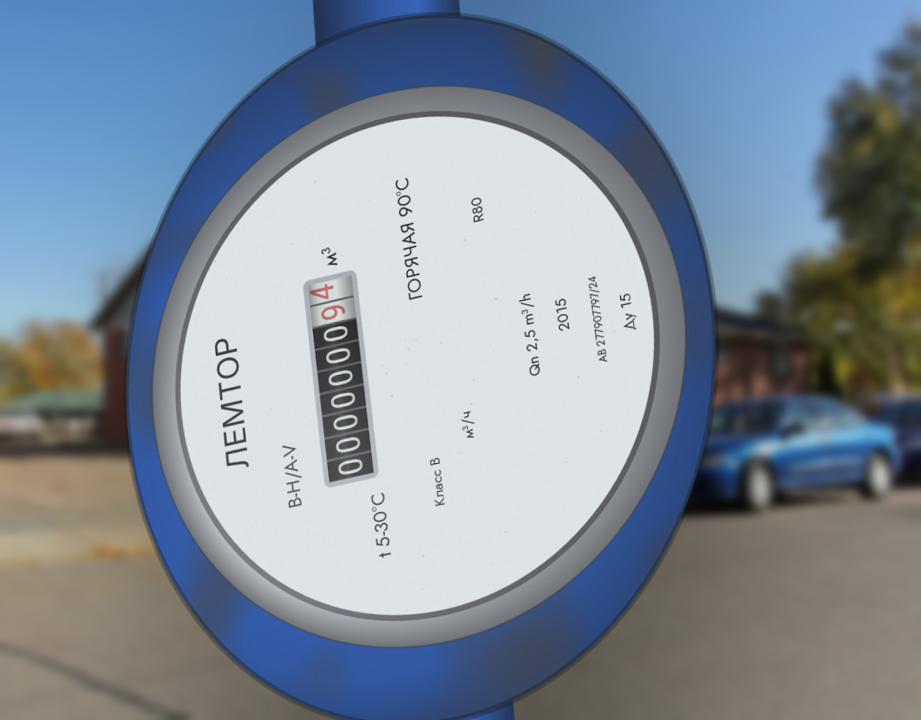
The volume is m³ 0.94
